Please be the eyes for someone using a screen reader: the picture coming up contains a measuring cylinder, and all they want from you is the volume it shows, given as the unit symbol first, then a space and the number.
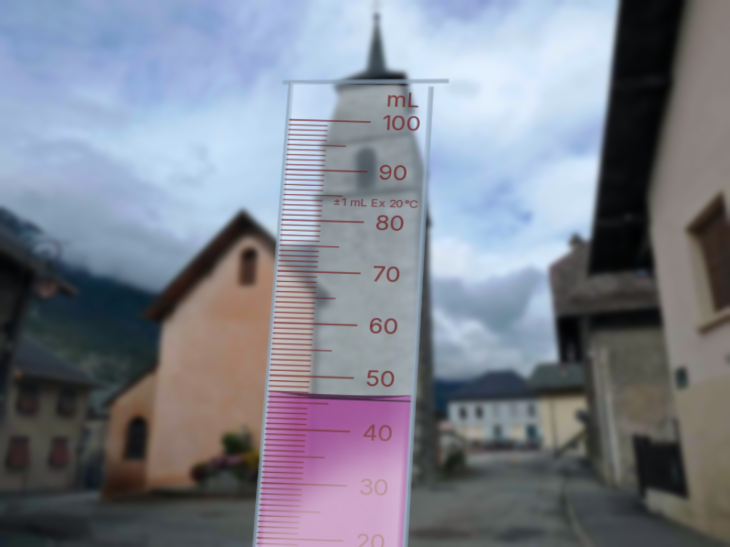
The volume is mL 46
